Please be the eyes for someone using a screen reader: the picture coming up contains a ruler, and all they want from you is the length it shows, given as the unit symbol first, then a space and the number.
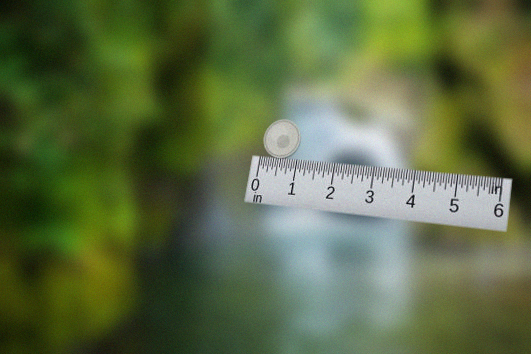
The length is in 1
